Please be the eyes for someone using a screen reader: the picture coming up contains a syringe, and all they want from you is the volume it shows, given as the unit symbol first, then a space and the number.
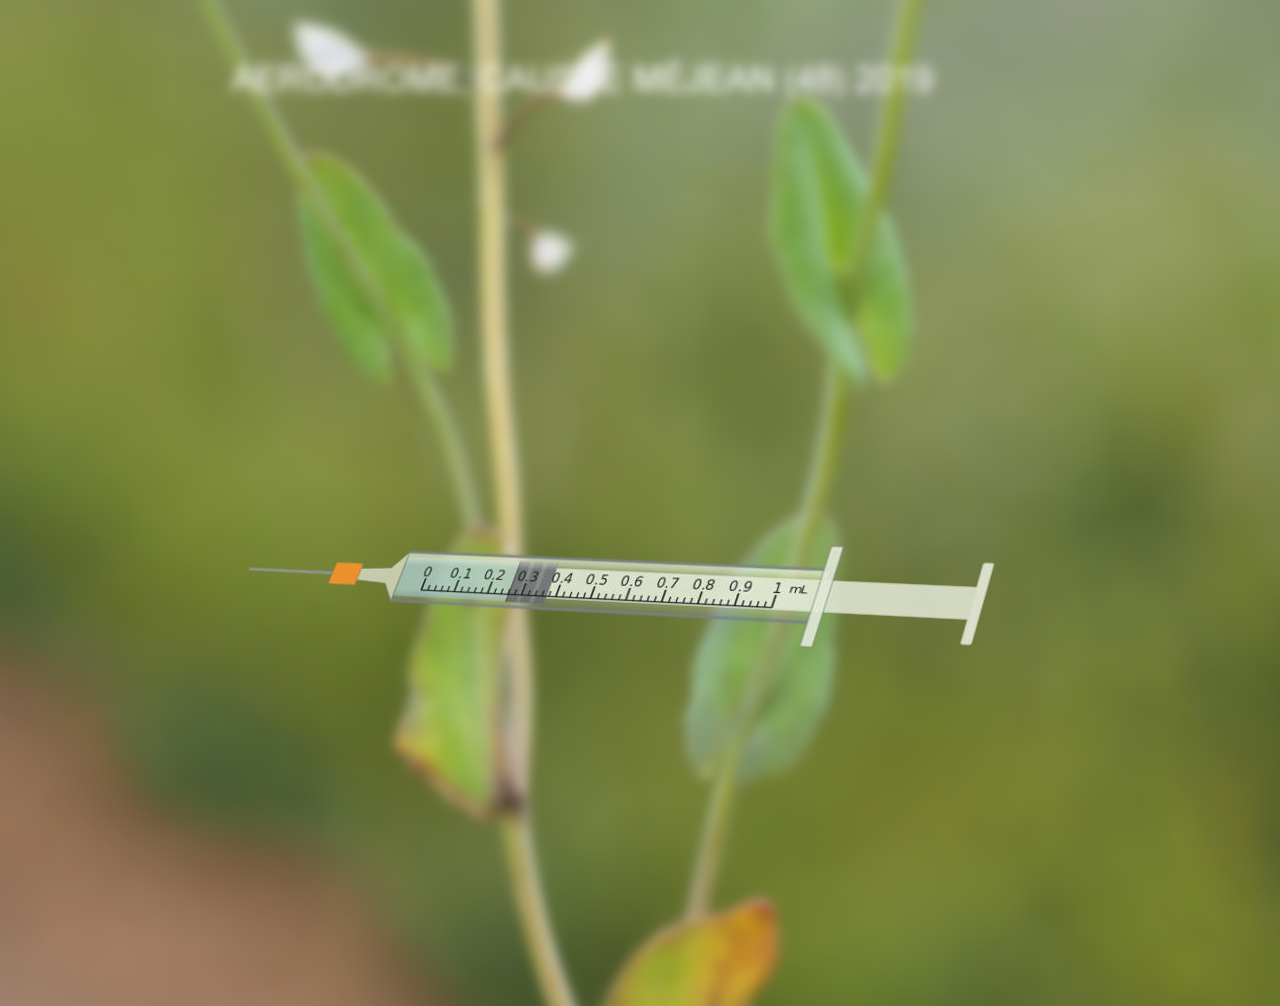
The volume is mL 0.26
